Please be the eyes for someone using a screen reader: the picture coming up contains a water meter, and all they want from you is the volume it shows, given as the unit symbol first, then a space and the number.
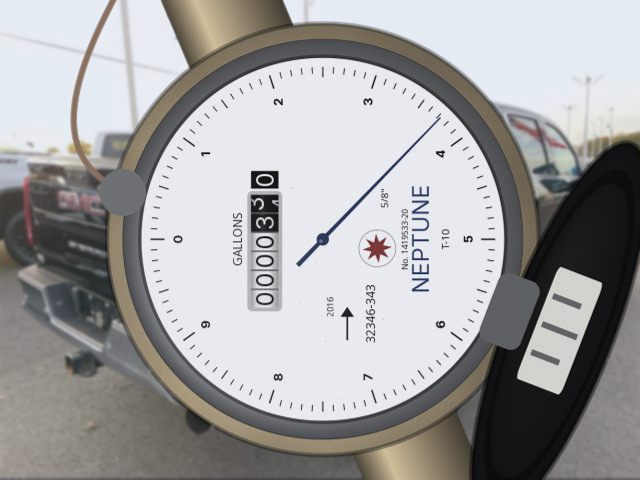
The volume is gal 333.7
